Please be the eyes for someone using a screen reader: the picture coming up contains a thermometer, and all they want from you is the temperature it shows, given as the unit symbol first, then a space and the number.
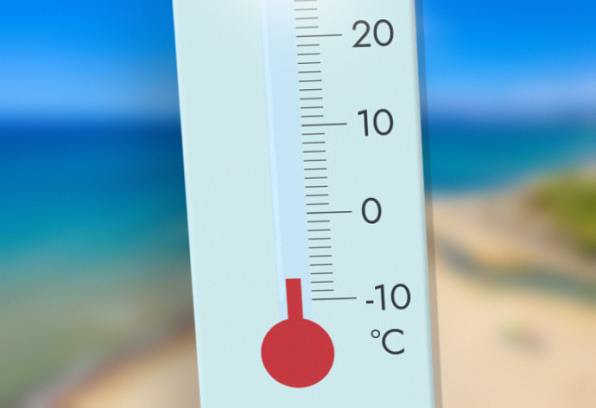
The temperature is °C -7.5
